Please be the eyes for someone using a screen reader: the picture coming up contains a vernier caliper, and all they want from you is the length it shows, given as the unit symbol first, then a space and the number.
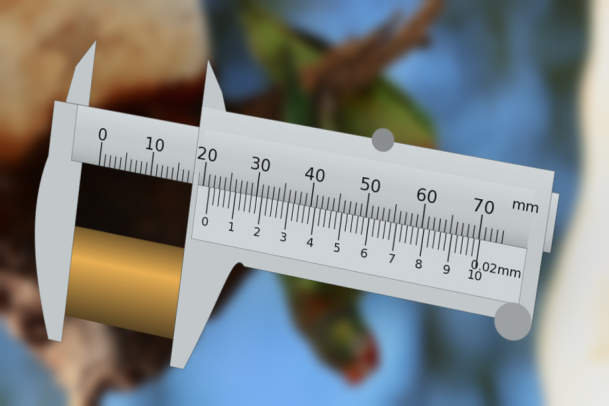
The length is mm 21.2
